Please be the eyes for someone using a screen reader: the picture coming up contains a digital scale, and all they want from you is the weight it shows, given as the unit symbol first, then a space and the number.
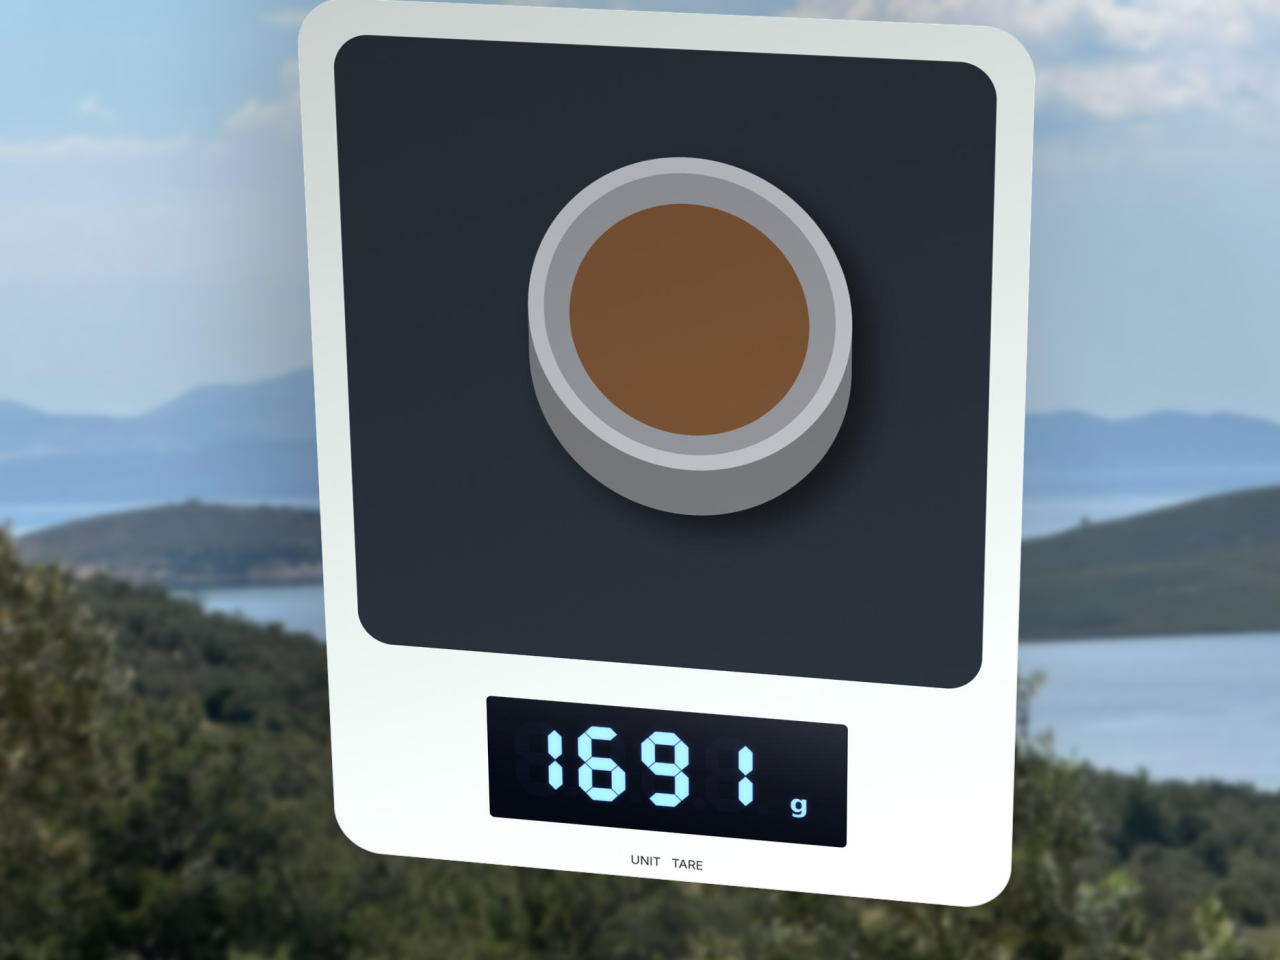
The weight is g 1691
